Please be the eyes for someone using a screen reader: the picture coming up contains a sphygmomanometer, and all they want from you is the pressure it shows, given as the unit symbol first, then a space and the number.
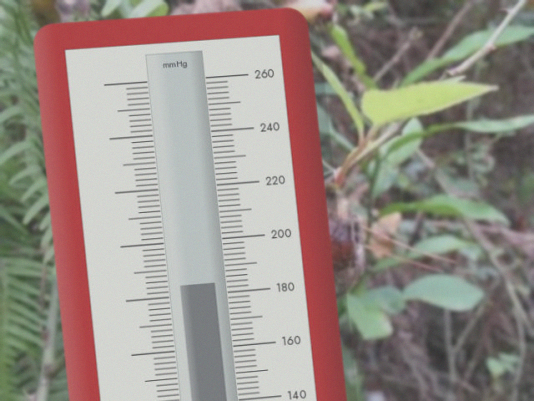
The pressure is mmHg 184
